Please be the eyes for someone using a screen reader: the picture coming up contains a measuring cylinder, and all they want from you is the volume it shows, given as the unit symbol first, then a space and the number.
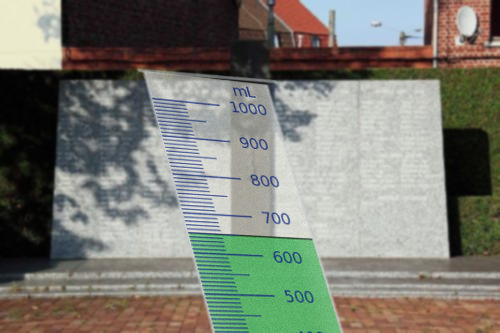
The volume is mL 650
